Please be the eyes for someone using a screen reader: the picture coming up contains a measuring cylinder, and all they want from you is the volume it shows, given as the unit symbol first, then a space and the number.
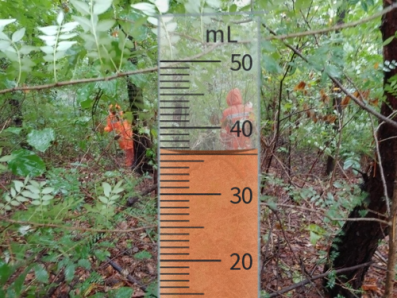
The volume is mL 36
